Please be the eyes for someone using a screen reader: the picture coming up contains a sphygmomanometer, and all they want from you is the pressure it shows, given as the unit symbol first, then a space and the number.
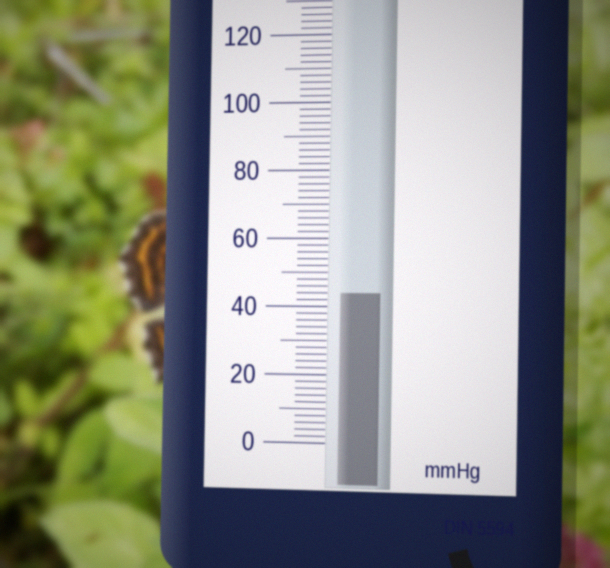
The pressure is mmHg 44
